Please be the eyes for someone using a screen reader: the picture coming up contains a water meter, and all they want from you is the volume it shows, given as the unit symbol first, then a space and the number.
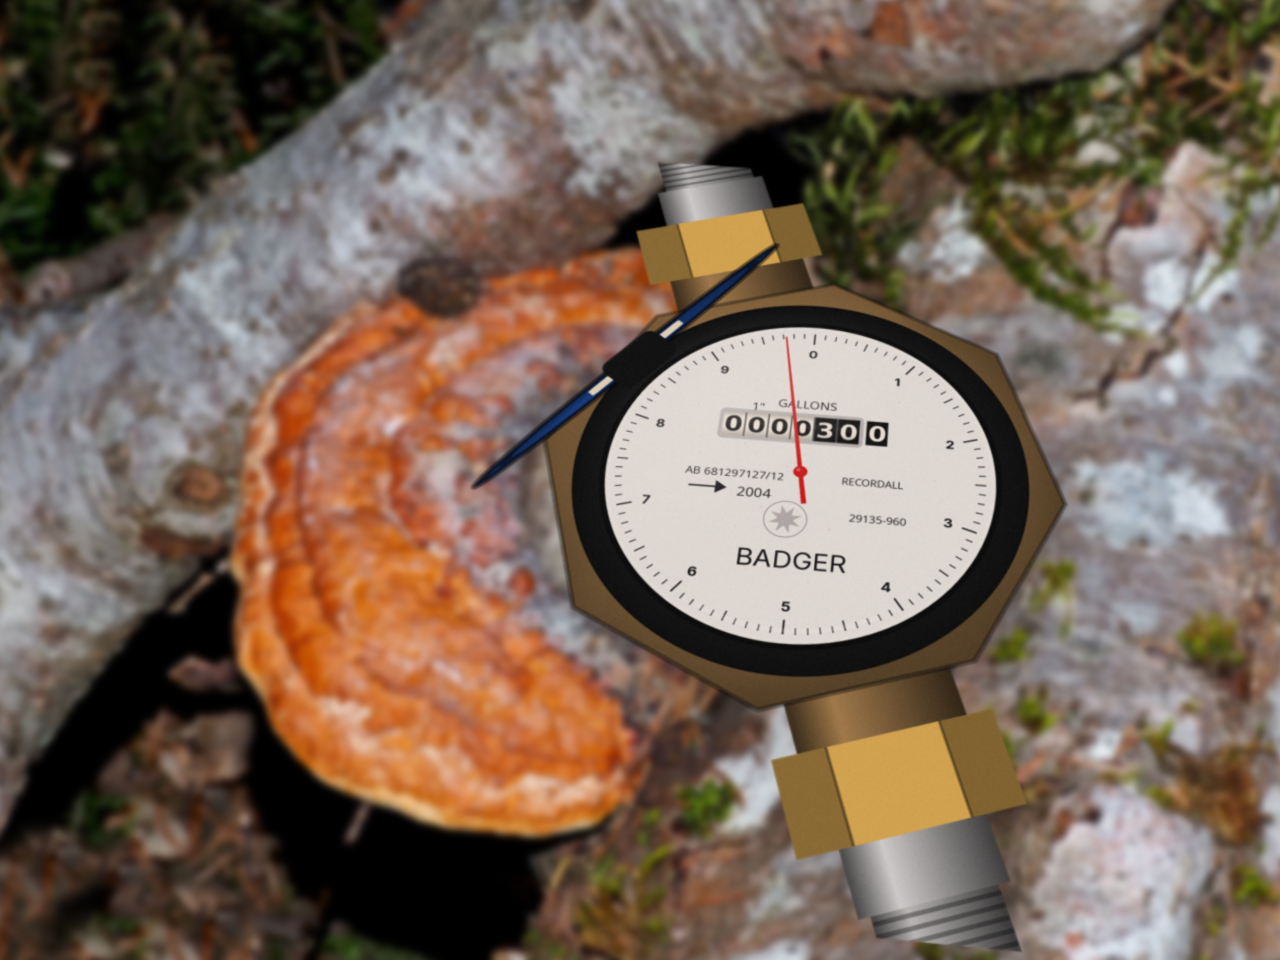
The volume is gal 299.7
